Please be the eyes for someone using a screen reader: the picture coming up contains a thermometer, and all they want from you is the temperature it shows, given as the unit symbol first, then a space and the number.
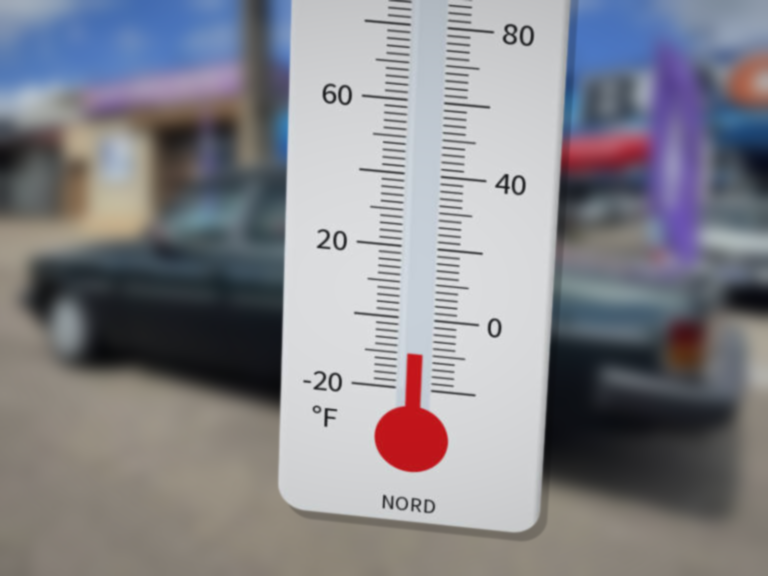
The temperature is °F -10
